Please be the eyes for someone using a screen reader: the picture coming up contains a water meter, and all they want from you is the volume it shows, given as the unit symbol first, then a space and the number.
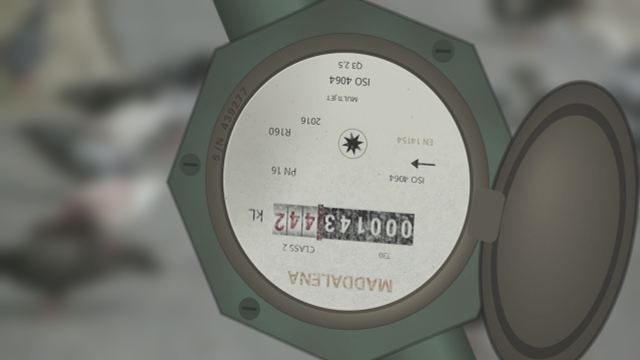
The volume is kL 143.442
